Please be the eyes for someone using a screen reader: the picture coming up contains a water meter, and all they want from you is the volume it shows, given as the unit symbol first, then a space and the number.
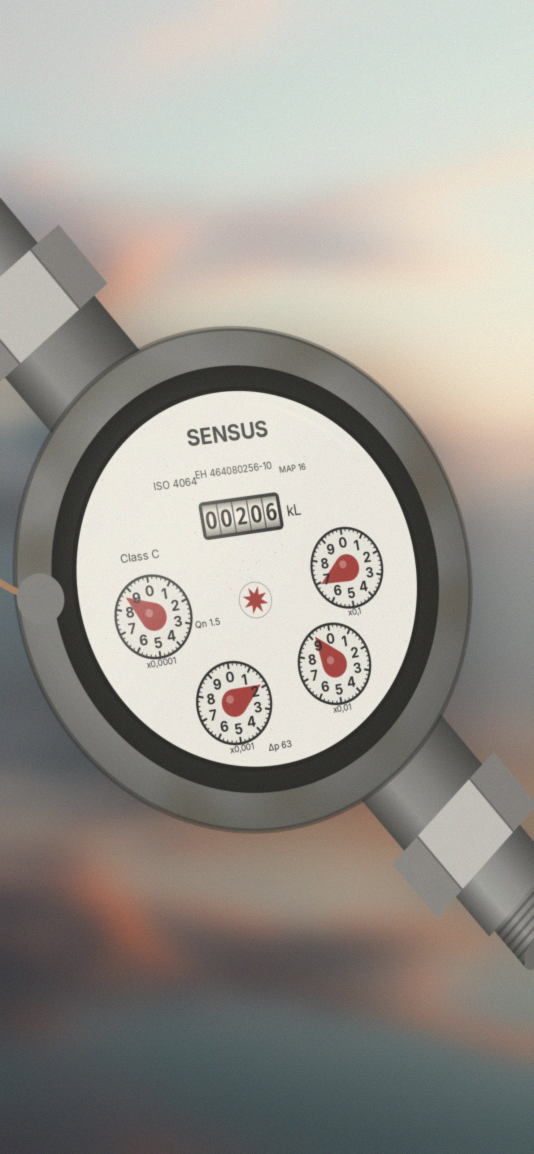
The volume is kL 206.6918
